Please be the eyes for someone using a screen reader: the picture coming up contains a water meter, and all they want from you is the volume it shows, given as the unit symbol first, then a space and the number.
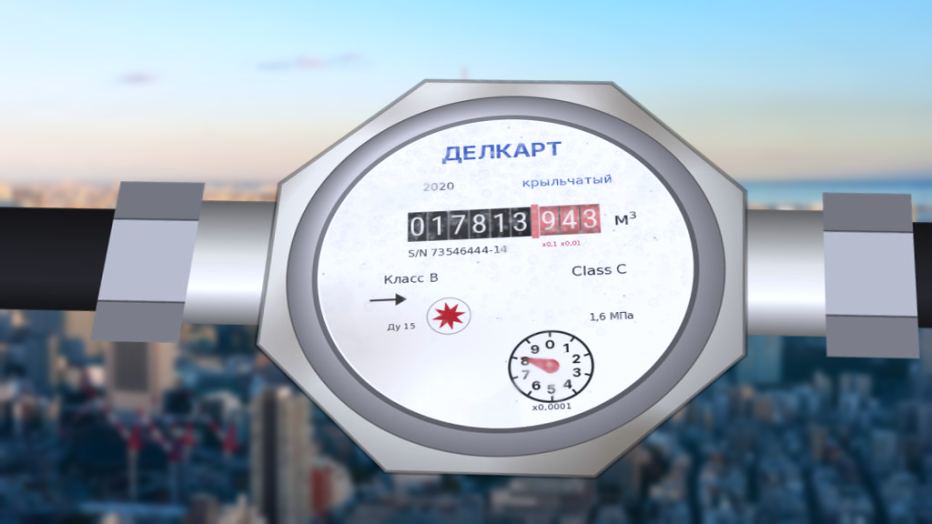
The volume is m³ 17813.9438
